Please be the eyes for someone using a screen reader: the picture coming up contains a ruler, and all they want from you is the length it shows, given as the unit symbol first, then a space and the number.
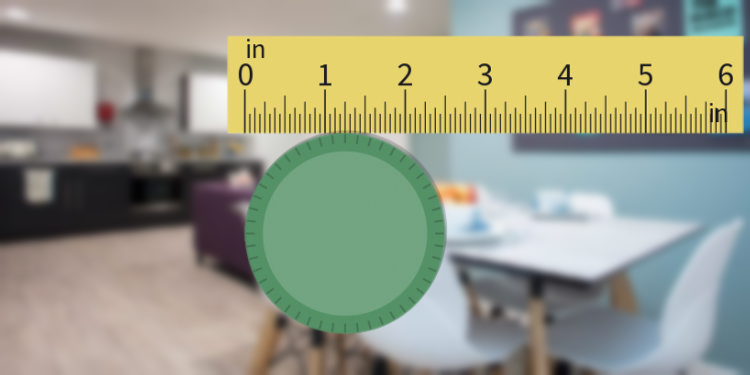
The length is in 2.5
